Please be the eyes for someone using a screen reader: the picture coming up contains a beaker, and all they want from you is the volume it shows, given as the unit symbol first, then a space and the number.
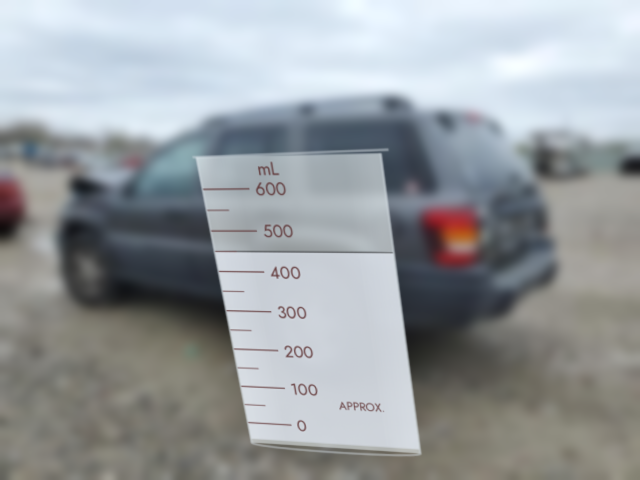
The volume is mL 450
